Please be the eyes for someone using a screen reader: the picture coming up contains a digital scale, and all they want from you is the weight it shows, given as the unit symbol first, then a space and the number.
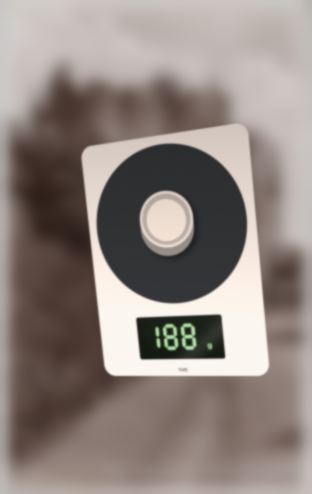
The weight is g 188
